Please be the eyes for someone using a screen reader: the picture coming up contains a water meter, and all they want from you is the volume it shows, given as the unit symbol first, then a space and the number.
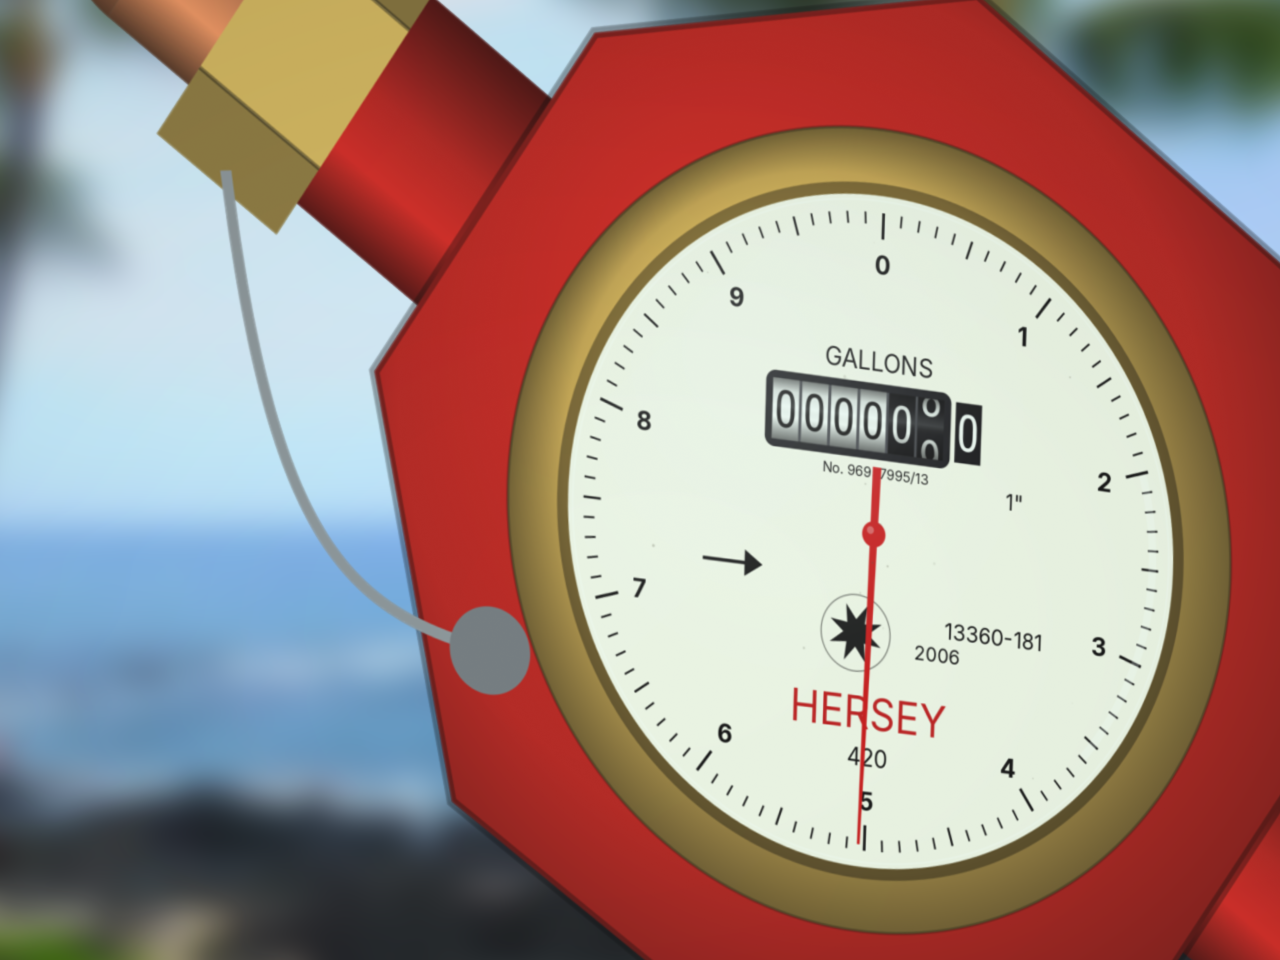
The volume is gal 85.0
